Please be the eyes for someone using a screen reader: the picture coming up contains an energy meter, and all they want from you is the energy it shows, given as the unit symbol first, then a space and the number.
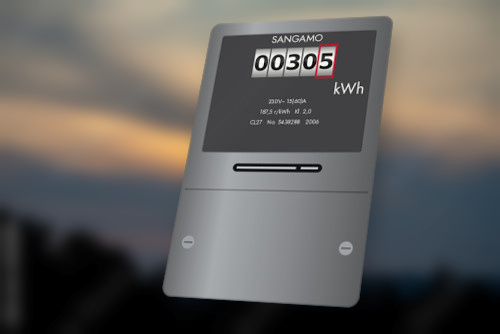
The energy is kWh 30.5
